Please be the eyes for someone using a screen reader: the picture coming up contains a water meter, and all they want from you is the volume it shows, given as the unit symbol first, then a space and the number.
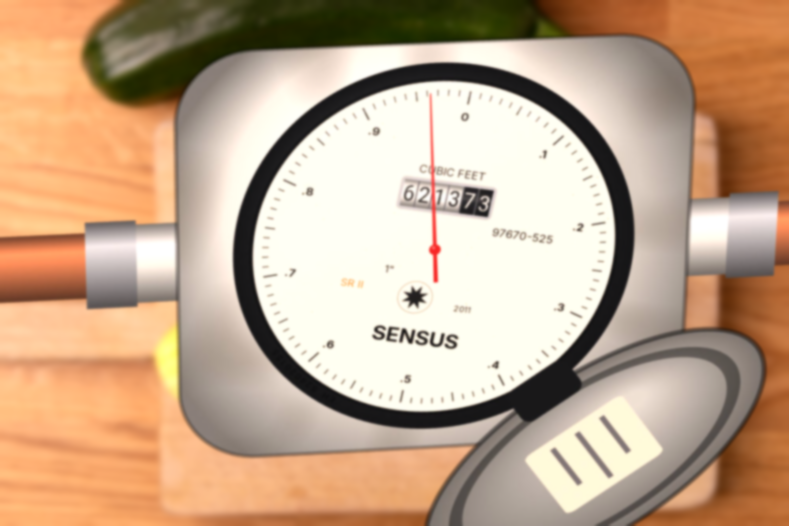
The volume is ft³ 621372.96
